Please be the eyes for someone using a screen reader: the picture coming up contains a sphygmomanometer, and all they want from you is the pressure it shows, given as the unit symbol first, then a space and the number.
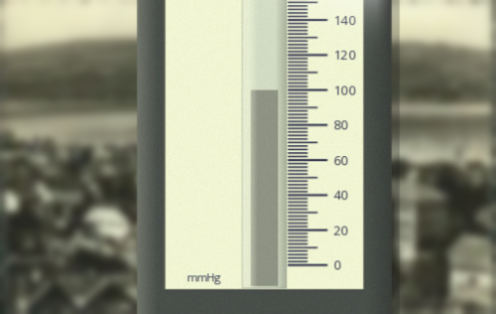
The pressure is mmHg 100
